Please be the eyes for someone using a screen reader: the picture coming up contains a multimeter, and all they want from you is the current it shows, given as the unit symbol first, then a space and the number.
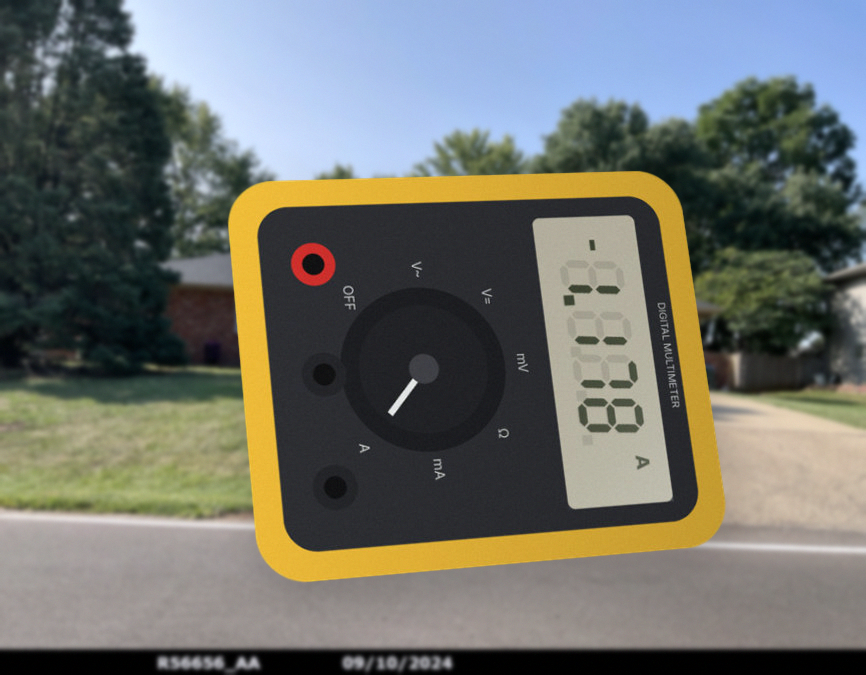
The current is A -1.178
